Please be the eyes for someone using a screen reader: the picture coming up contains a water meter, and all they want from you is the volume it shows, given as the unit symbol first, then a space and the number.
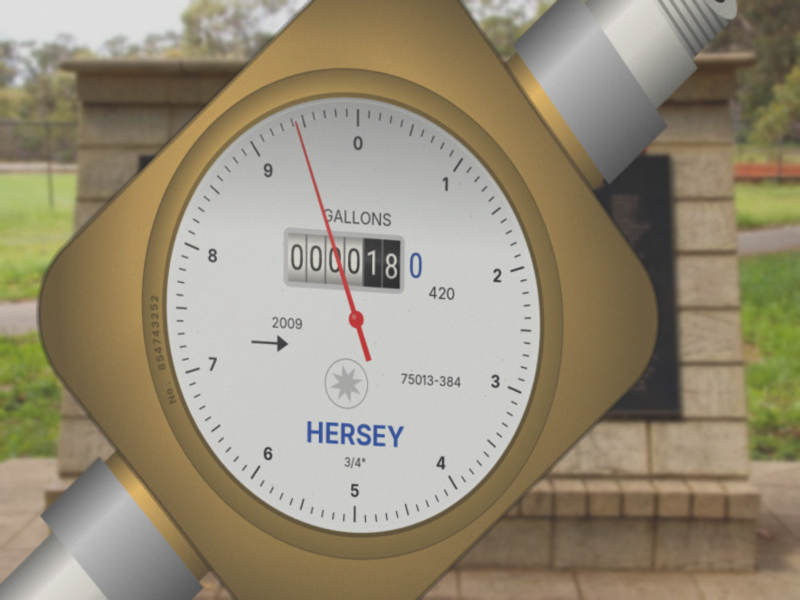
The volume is gal 179.4
